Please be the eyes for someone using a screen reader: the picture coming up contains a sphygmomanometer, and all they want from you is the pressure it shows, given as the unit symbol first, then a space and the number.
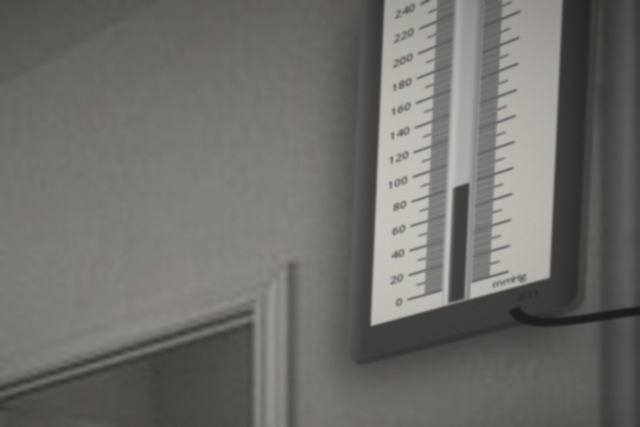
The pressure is mmHg 80
